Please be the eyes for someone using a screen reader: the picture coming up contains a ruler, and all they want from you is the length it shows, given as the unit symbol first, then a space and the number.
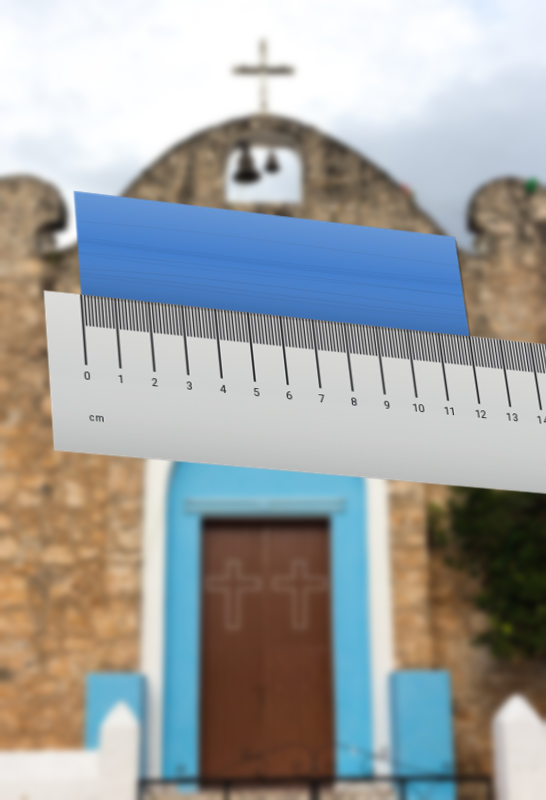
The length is cm 12
